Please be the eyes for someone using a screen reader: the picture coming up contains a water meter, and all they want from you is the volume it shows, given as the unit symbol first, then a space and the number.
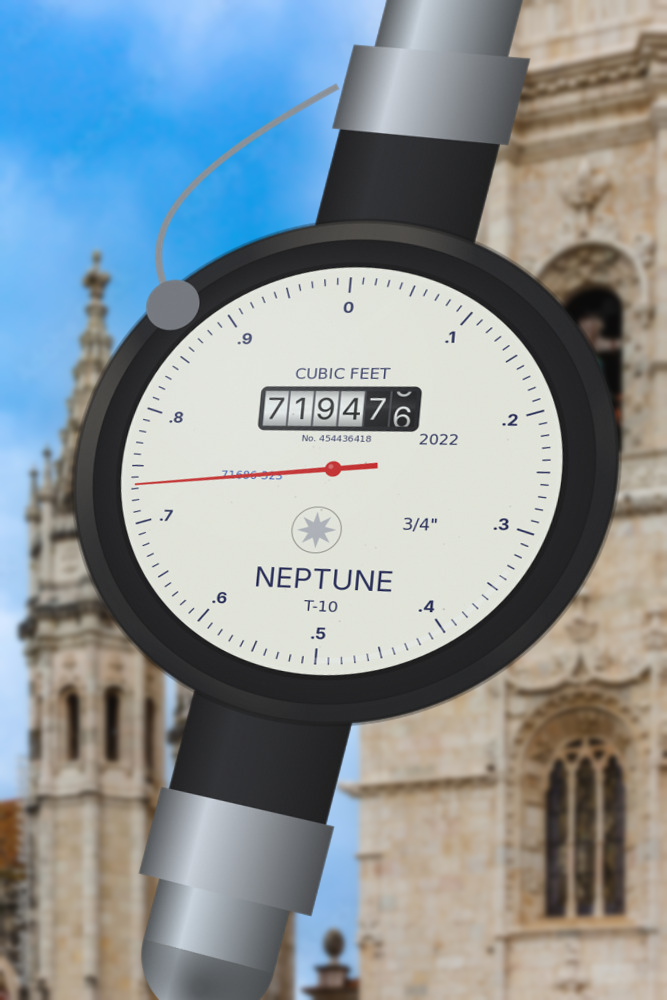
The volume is ft³ 719475.73
